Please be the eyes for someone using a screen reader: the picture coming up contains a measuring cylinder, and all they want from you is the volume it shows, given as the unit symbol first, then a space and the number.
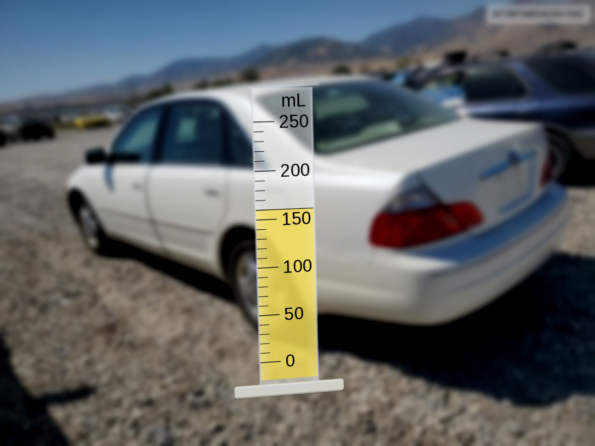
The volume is mL 160
